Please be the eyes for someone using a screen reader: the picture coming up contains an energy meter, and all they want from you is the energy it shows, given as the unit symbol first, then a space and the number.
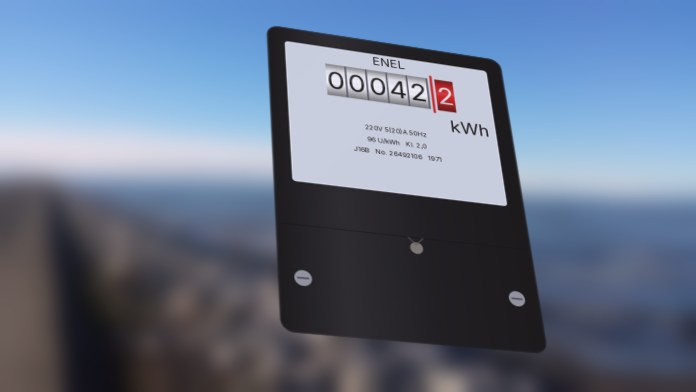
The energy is kWh 42.2
